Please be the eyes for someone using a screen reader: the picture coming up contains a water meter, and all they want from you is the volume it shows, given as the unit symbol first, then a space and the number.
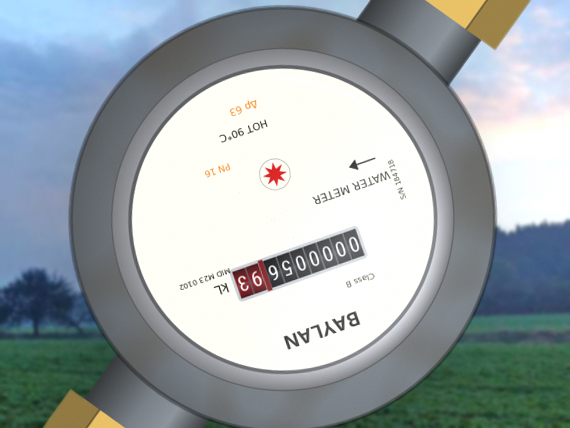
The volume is kL 56.93
